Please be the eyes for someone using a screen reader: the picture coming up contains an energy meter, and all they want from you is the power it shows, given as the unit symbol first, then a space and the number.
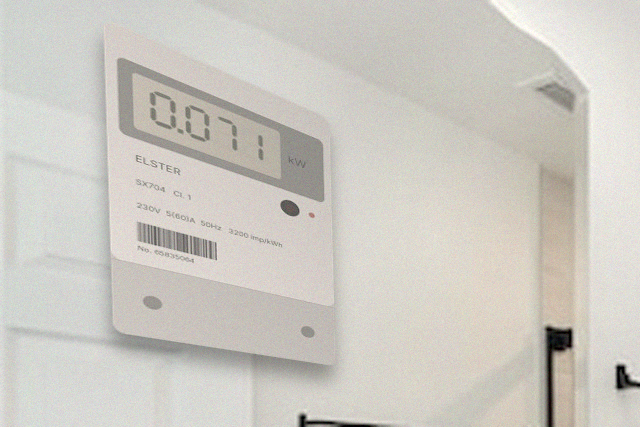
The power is kW 0.071
